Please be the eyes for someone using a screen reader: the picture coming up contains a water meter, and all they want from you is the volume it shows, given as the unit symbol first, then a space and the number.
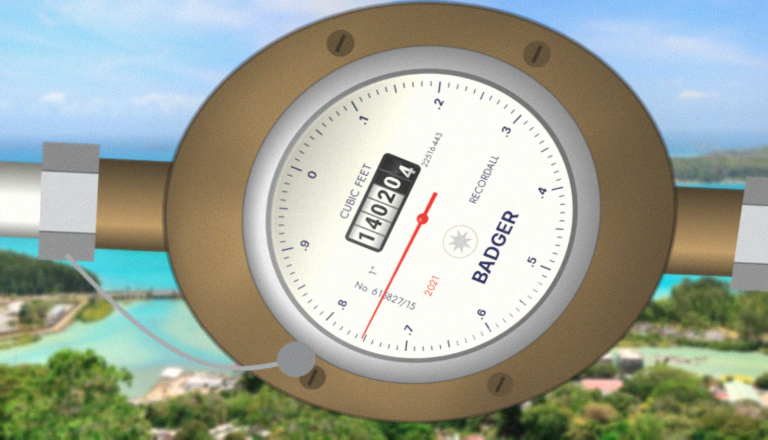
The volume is ft³ 140203.75
